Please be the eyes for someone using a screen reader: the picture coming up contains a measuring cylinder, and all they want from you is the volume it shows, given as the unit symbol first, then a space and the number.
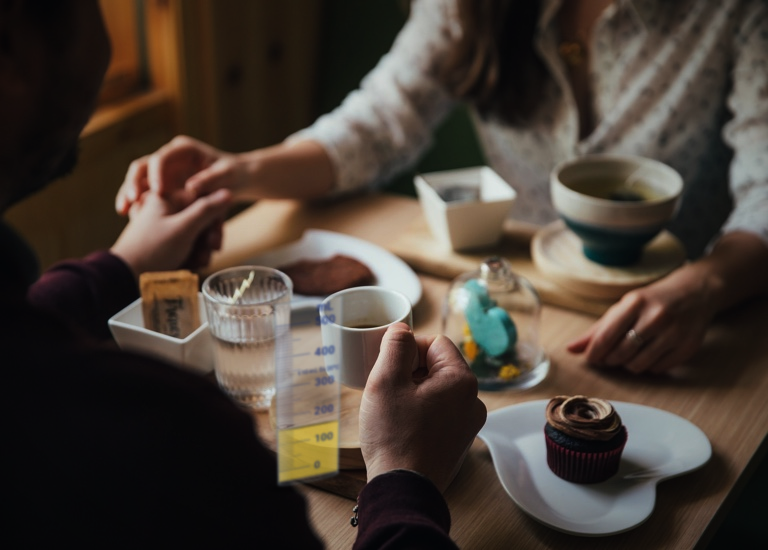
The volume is mL 150
